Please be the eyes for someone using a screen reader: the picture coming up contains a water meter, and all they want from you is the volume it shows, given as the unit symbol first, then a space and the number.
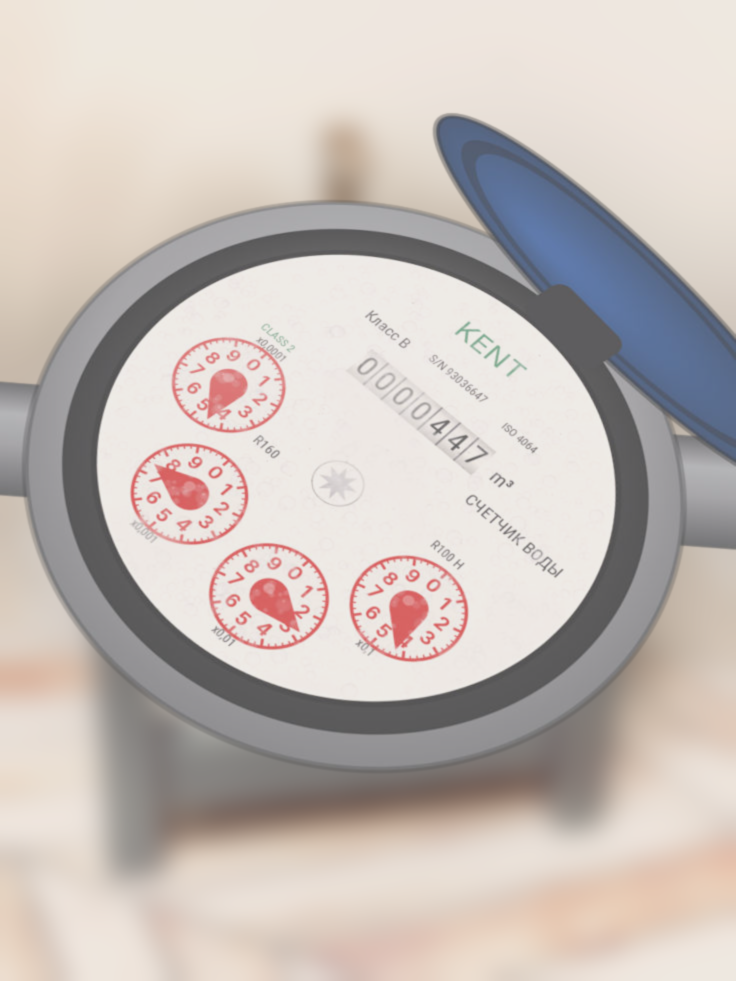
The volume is m³ 447.4274
